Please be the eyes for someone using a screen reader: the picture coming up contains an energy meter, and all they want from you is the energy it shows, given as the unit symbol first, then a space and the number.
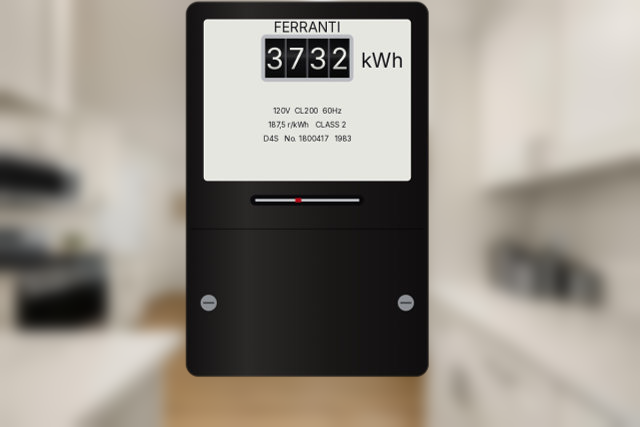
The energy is kWh 3732
